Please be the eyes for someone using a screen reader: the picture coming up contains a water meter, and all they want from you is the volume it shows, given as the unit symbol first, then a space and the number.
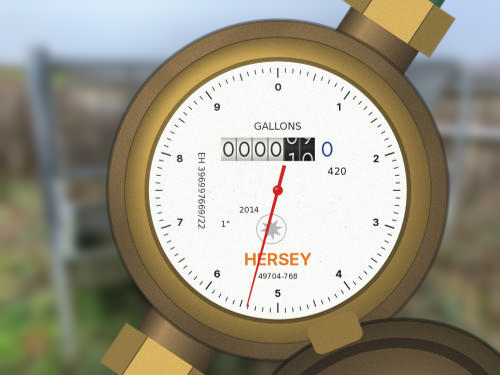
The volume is gal 95.4
